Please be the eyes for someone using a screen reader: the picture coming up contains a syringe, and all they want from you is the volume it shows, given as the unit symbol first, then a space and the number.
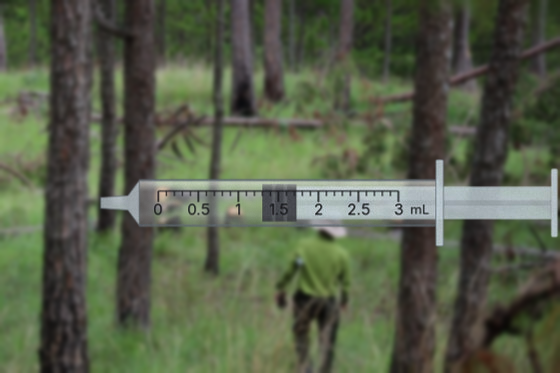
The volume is mL 1.3
